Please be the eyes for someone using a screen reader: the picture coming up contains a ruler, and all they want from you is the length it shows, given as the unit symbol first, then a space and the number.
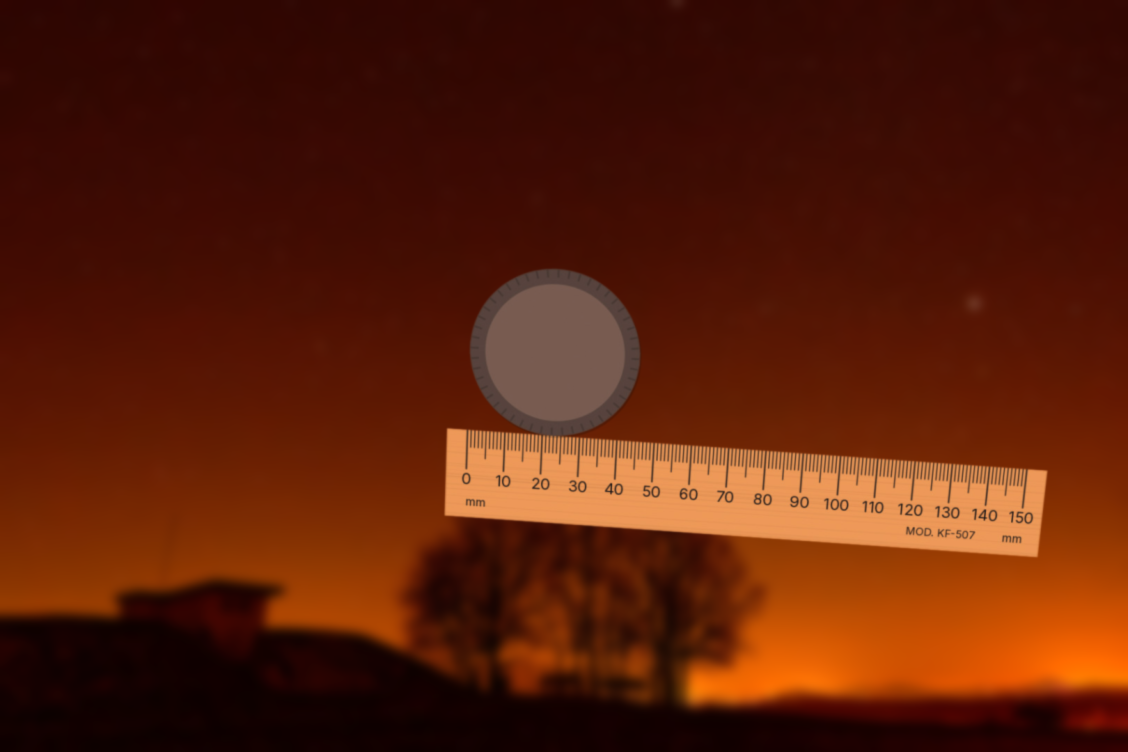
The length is mm 45
